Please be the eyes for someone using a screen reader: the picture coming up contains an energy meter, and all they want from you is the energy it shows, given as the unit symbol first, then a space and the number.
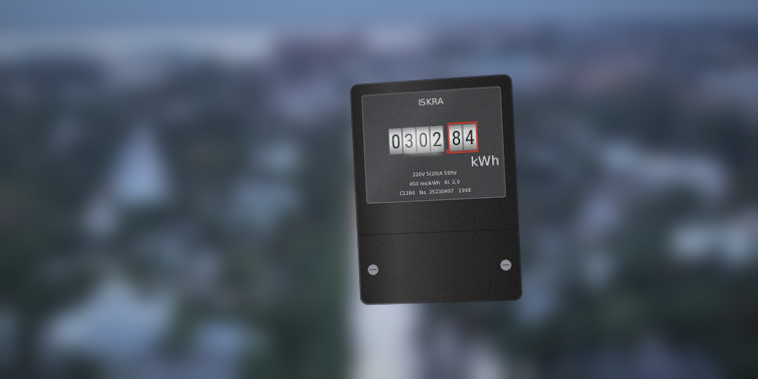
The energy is kWh 302.84
